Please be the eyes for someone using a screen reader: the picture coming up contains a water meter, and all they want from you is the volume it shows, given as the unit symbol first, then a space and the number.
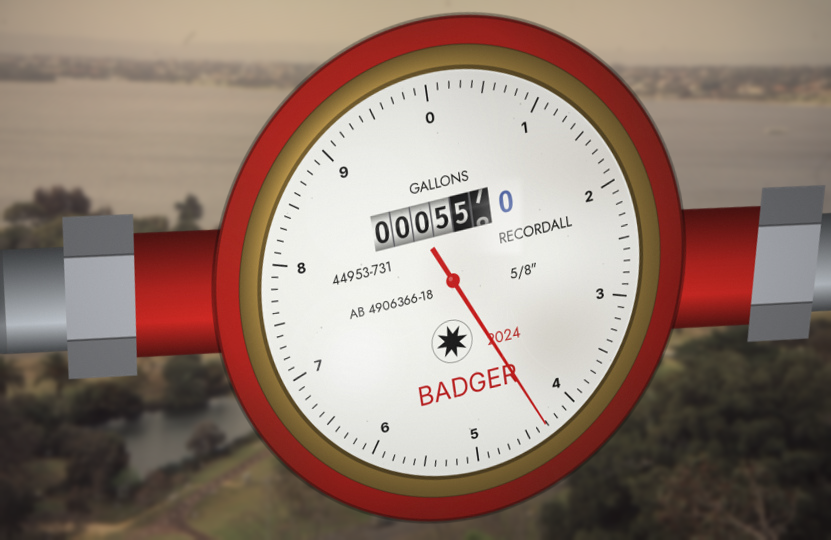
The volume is gal 5574.3
